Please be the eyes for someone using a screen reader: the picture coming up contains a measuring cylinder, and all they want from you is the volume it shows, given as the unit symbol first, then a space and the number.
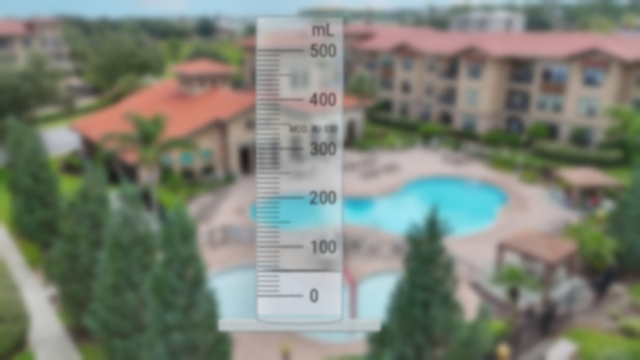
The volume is mL 50
